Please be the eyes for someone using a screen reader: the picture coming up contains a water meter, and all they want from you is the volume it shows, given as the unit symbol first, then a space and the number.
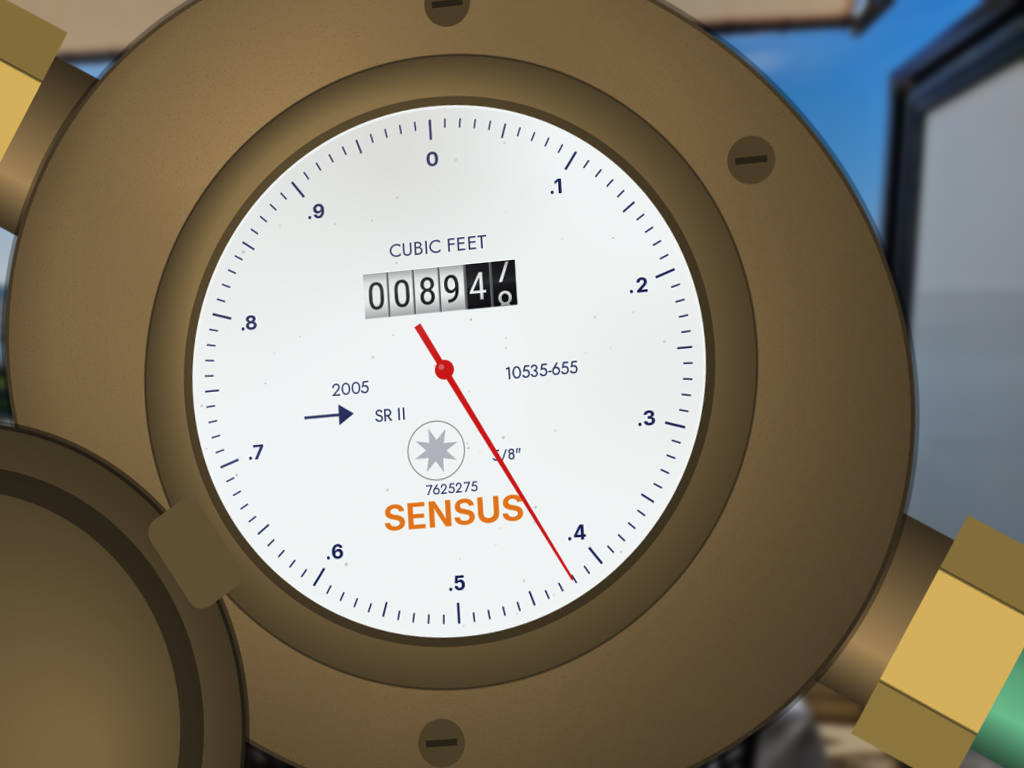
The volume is ft³ 8947.42
